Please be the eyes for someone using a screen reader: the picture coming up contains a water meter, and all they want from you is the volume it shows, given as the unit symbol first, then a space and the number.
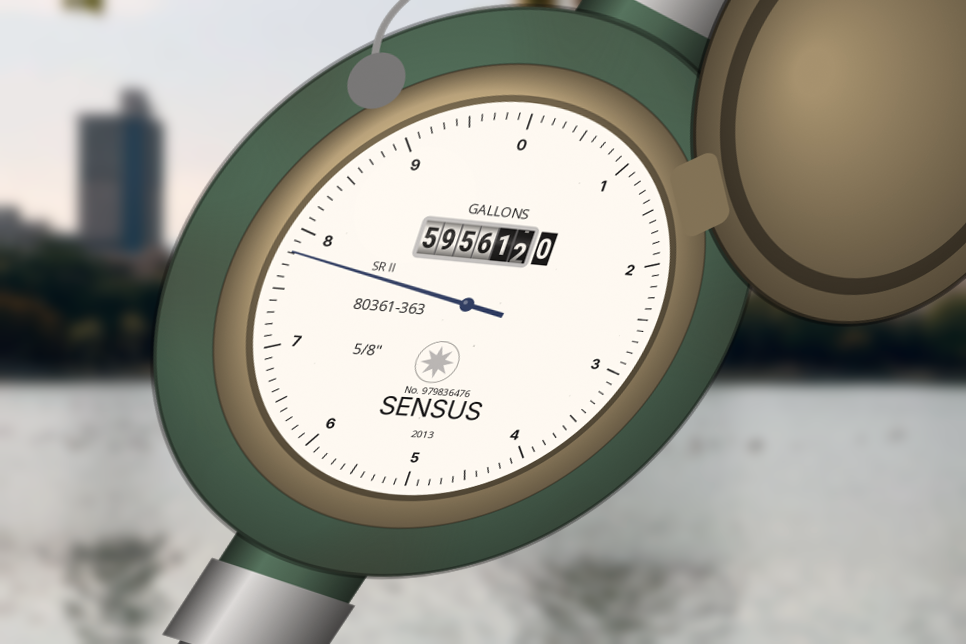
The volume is gal 5956117.8
